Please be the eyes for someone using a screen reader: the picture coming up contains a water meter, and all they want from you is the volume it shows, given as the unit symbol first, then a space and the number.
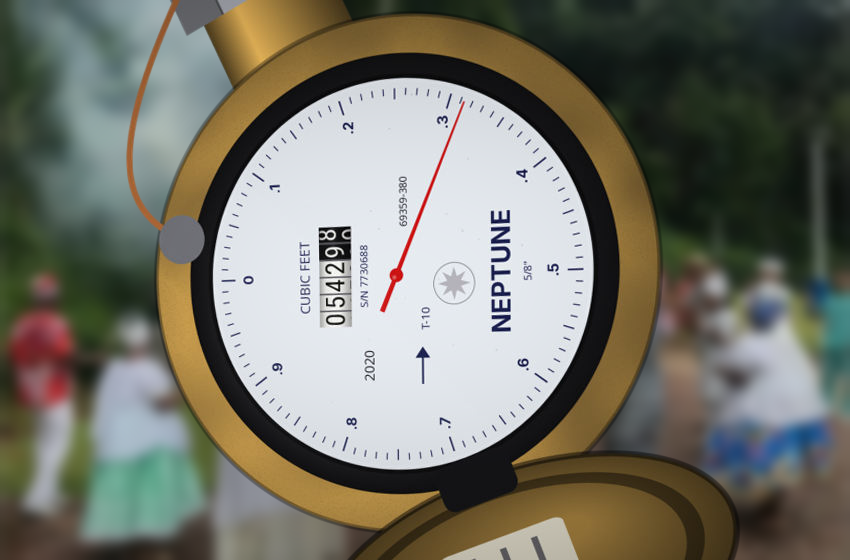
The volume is ft³ 54298.31
